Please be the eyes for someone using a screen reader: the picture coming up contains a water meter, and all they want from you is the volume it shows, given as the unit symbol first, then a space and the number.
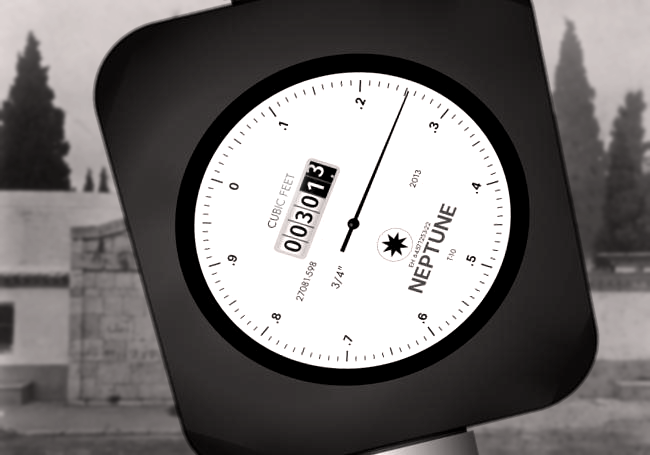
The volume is ft³ 3013.25
